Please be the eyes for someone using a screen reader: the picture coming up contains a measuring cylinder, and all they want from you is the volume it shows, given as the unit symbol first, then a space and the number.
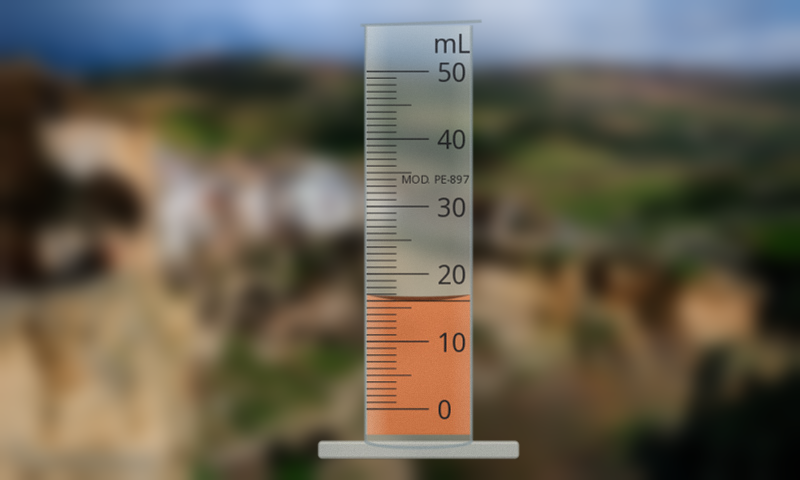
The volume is mL 16
